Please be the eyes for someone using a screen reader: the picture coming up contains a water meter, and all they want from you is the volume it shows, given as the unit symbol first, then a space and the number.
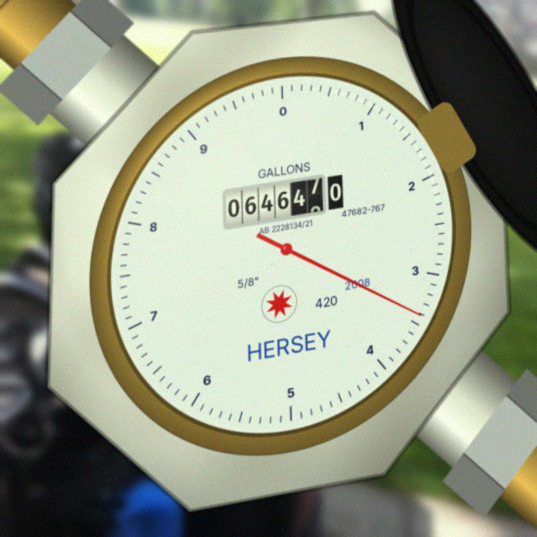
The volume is gal 646473.4
